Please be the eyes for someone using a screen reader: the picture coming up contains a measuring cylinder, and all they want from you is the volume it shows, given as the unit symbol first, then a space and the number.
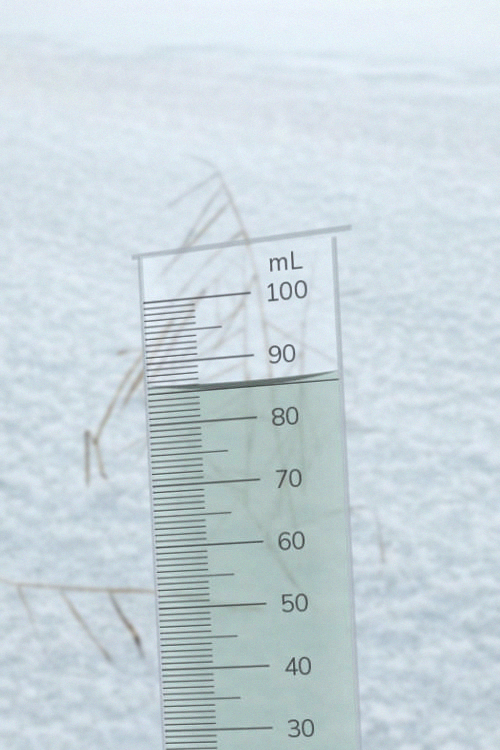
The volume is mL 85
